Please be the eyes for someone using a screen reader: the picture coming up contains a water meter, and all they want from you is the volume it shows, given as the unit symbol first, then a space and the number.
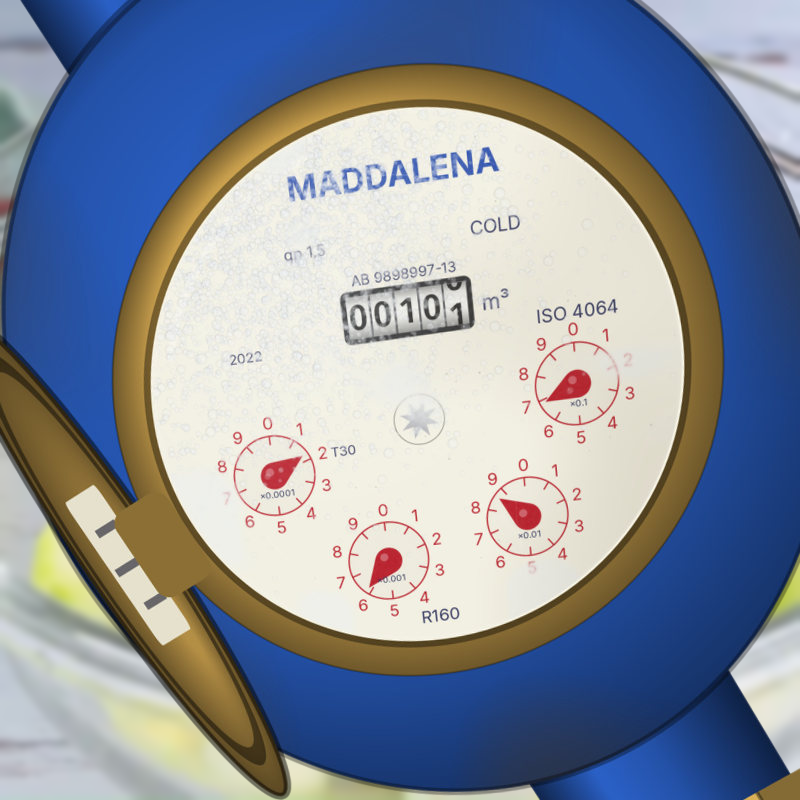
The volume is m³ 100.6861
